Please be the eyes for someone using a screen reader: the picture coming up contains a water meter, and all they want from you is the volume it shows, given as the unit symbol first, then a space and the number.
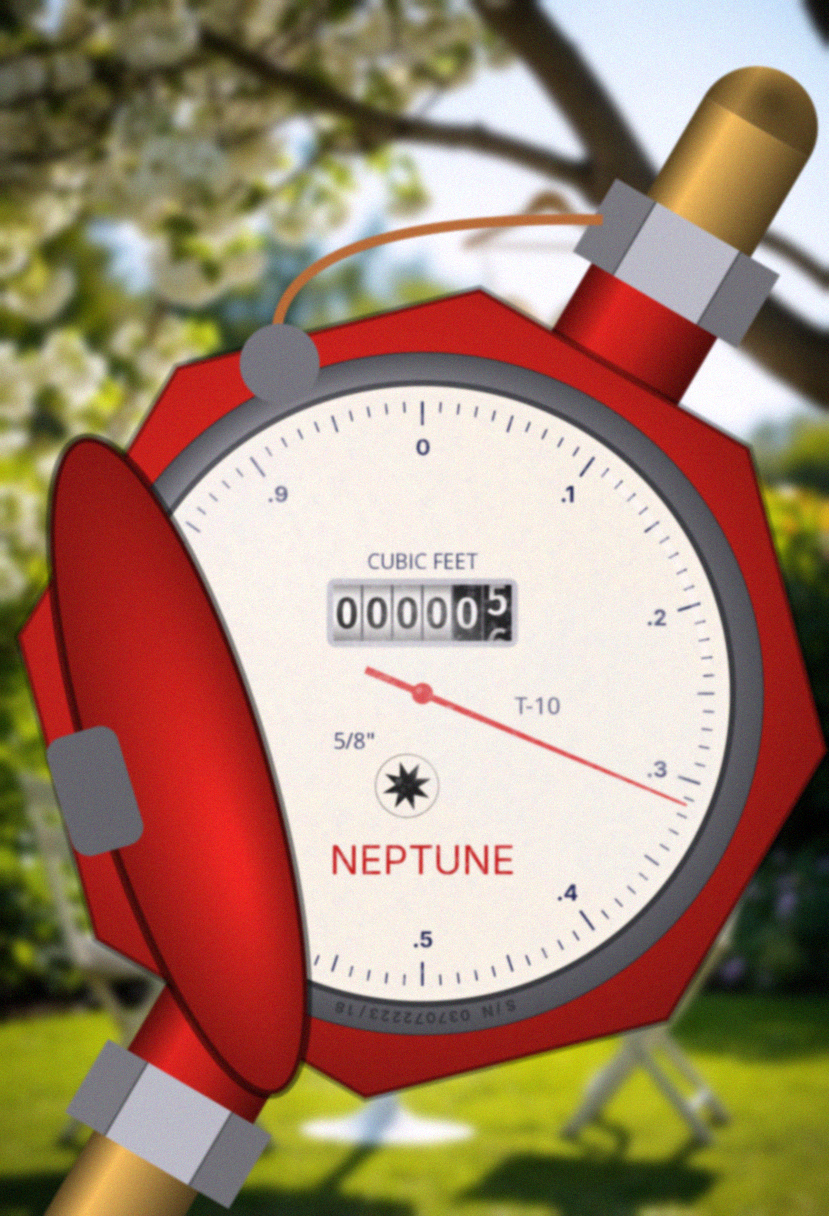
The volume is ft³ 5.31
